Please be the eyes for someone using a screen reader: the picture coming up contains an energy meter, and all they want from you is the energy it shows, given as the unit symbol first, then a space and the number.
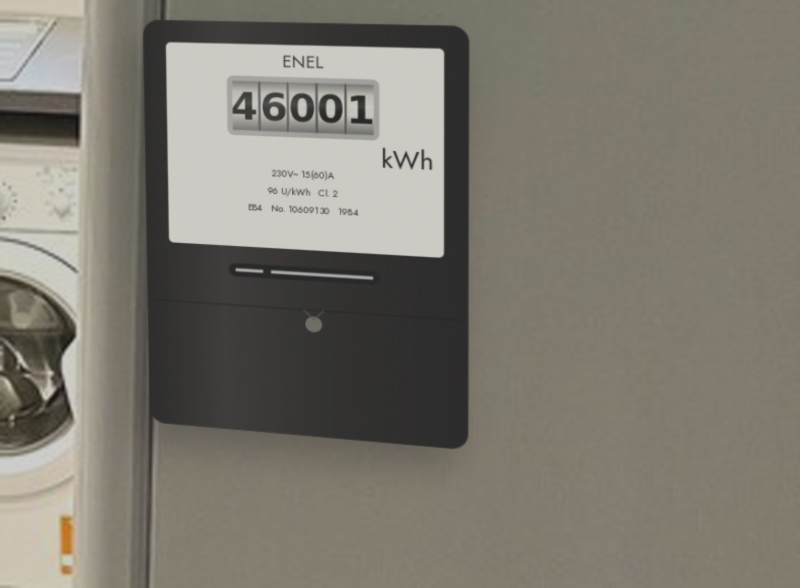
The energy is kWh 46001
